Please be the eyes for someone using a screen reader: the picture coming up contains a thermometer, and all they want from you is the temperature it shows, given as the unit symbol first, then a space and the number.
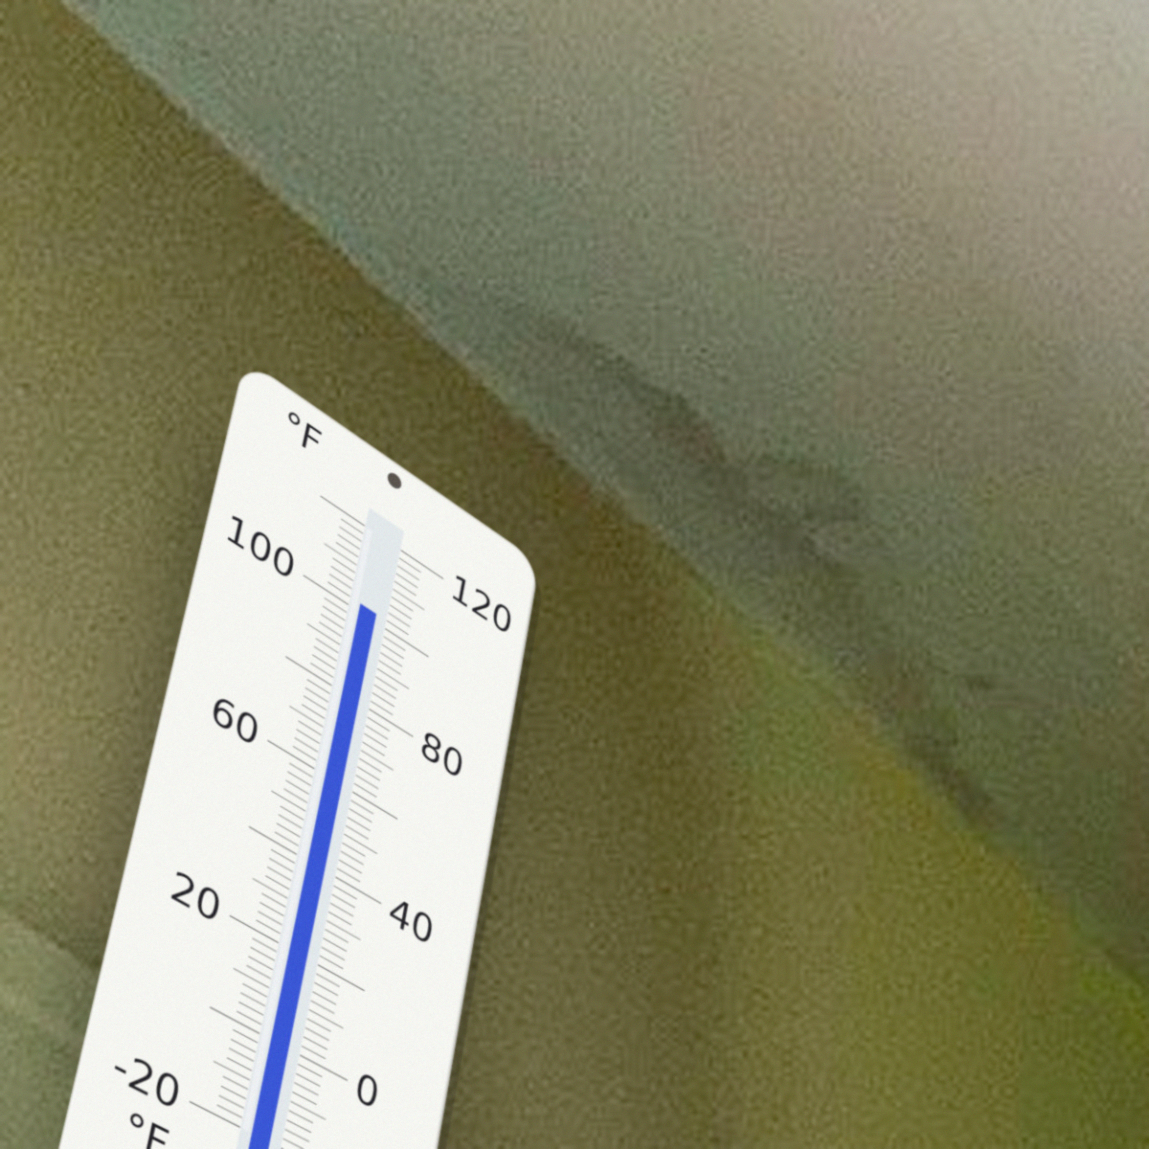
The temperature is °F 102
